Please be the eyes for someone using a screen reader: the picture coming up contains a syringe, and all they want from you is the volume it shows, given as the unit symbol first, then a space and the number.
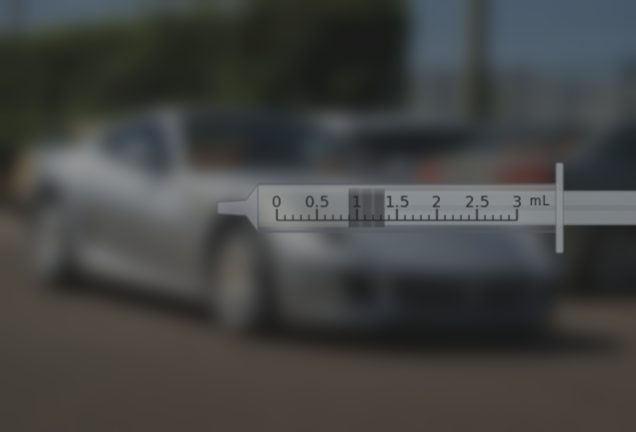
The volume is mL 0.9
